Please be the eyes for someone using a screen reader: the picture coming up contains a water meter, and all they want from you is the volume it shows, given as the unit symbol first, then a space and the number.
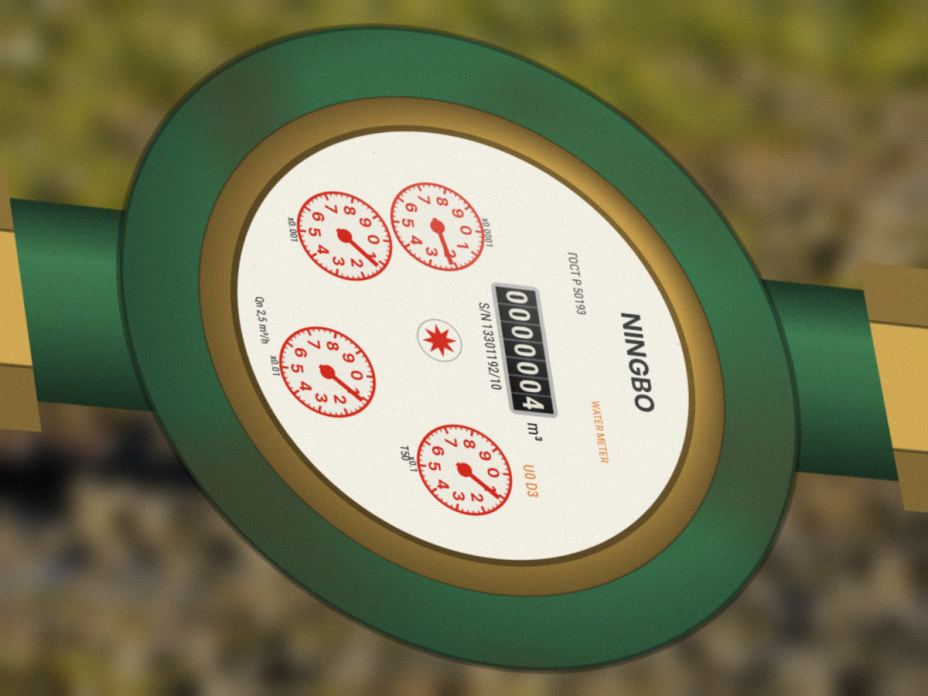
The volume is m³ 4.1112
